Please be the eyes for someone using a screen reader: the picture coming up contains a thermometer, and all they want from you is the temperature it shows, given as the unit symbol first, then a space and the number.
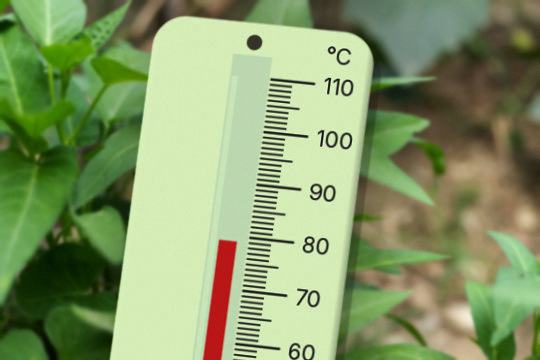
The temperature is °C 79
